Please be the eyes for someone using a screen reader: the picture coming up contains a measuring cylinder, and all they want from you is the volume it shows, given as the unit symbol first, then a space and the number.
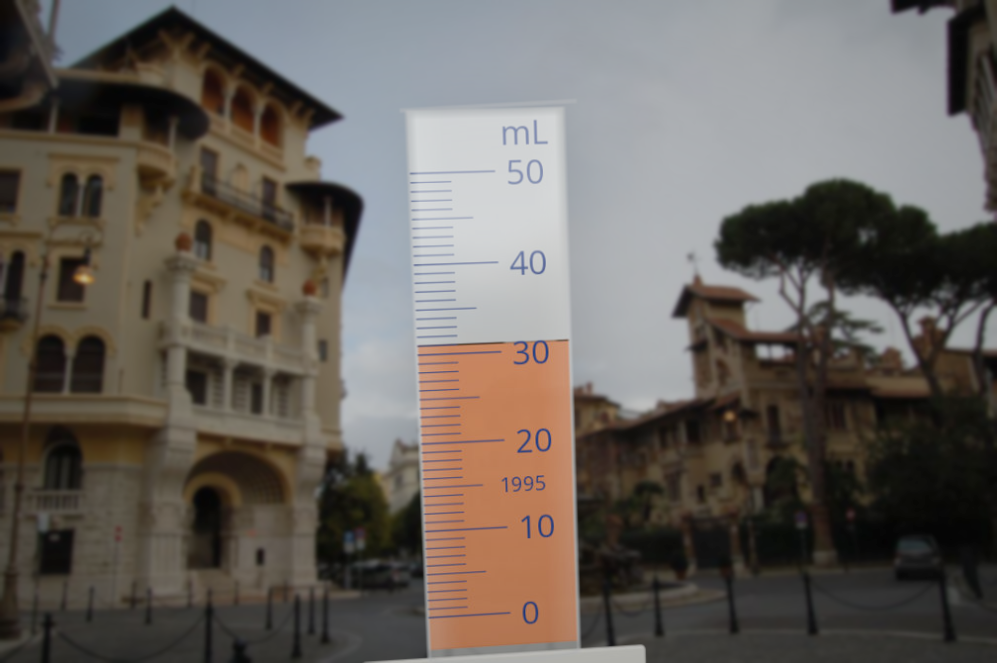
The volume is mL 31
